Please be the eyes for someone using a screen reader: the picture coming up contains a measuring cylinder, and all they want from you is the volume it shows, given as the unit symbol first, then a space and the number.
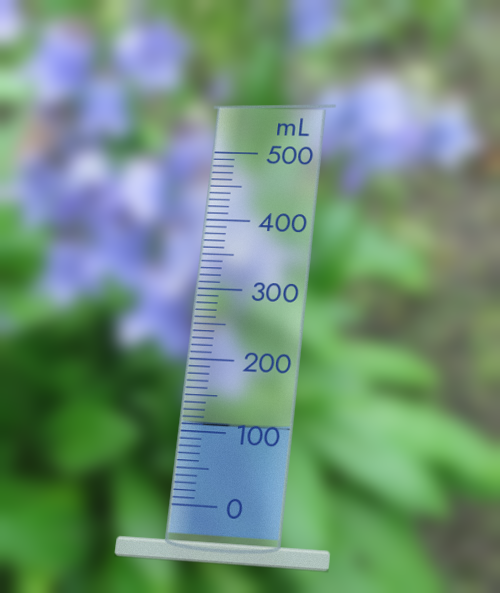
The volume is mL 110
